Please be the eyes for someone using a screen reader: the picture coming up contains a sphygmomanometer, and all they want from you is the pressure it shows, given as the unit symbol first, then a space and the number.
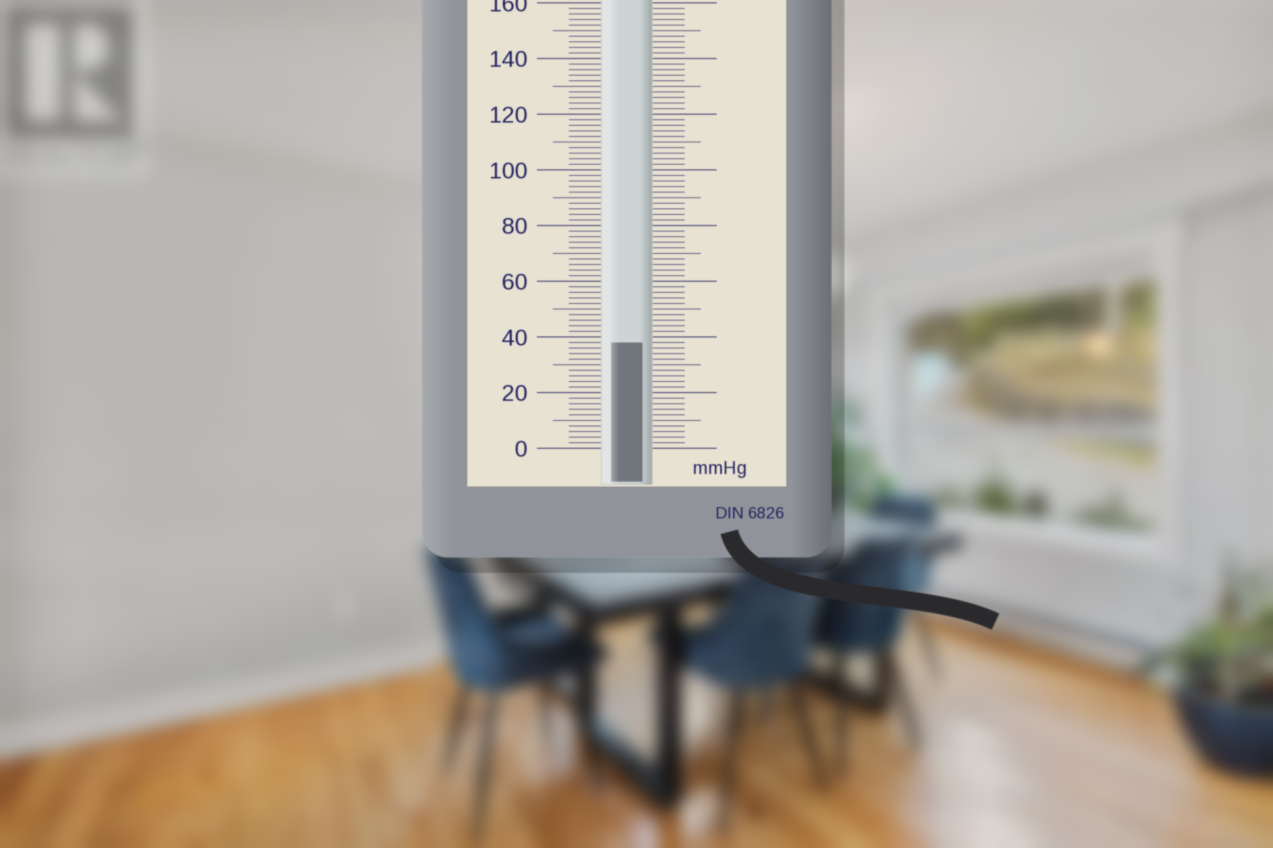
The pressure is mmHg 38
